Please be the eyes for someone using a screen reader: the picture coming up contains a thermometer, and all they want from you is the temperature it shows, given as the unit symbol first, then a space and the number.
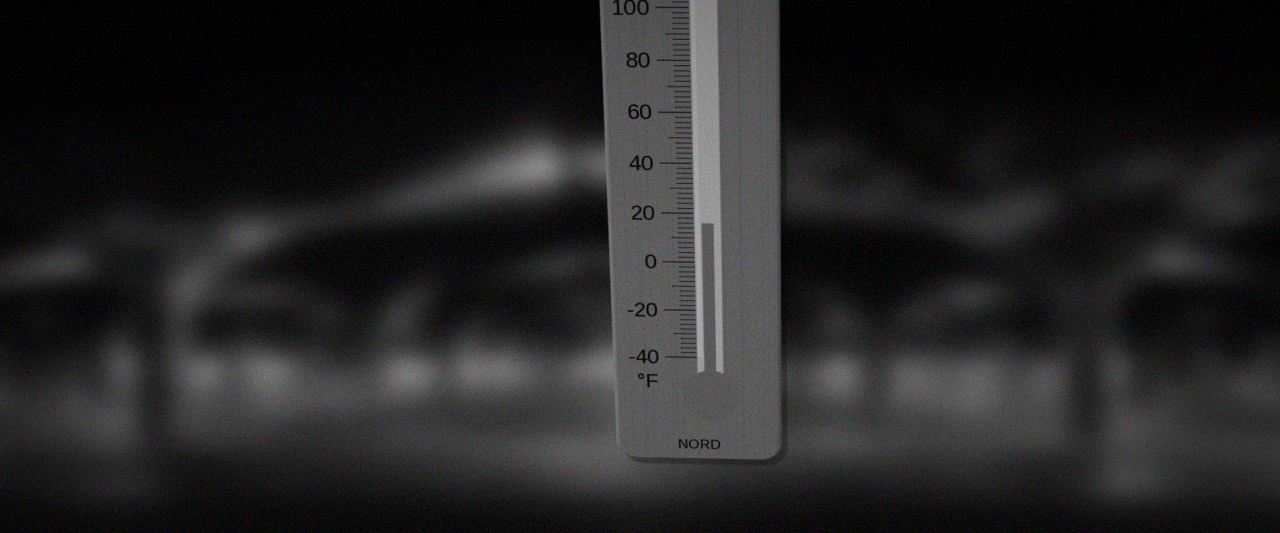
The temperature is °F 16
